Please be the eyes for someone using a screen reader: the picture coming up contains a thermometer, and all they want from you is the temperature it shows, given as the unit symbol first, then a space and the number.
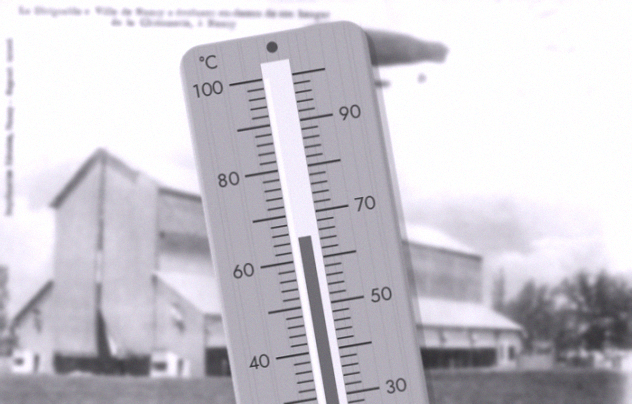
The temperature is °C 65
